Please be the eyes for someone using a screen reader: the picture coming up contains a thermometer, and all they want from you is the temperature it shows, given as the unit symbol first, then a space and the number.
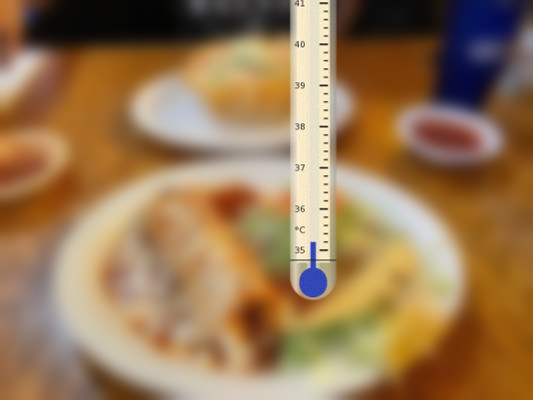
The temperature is °C 35.2
